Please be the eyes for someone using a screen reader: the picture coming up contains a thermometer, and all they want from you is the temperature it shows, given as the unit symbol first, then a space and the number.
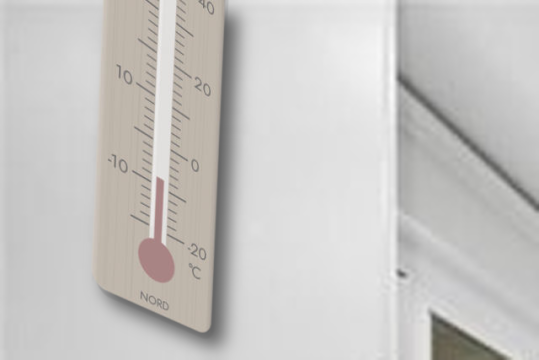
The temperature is °C -8
